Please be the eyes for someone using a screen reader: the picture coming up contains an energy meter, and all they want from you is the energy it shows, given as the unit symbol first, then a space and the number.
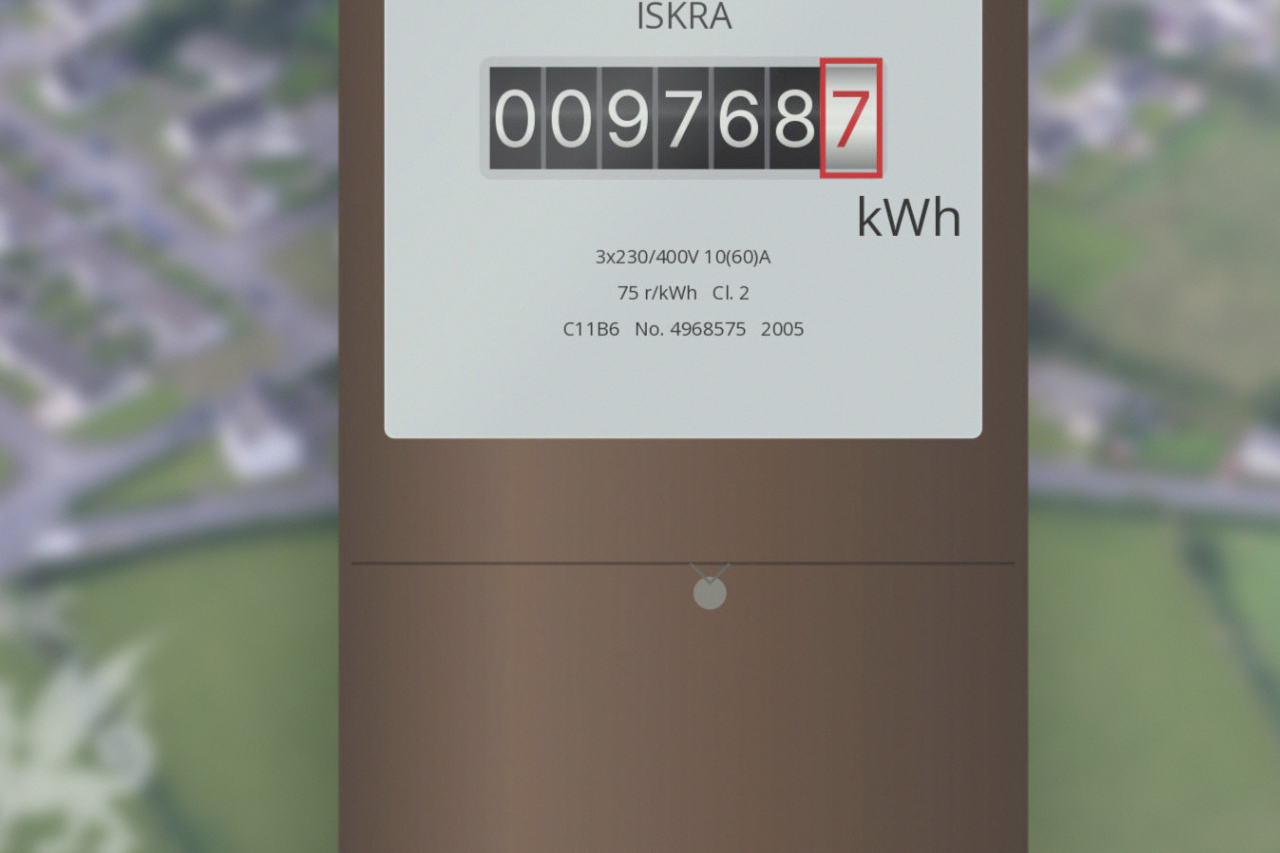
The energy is kWh 9768.7
